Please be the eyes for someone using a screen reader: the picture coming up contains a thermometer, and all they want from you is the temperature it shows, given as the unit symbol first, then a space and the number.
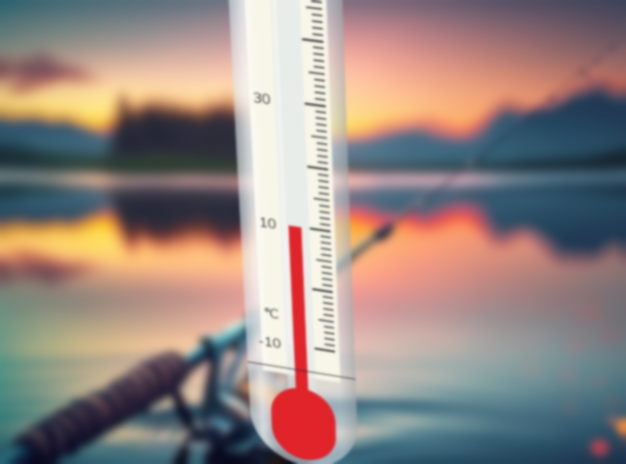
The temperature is °C 10
